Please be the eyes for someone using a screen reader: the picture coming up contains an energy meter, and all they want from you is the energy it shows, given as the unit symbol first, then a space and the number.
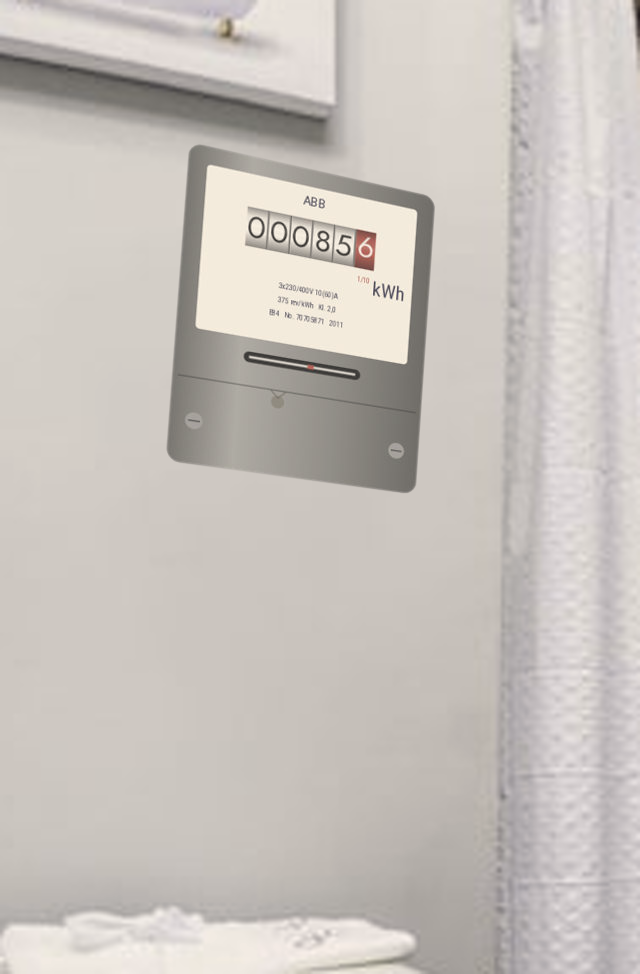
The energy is kWh 85.6
